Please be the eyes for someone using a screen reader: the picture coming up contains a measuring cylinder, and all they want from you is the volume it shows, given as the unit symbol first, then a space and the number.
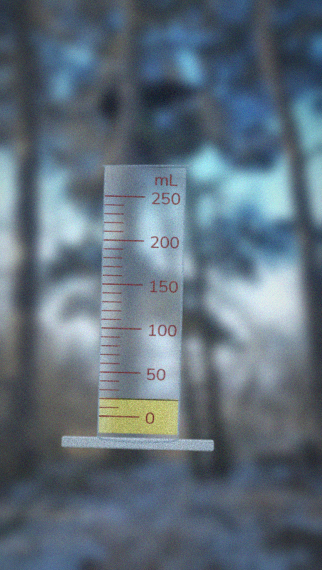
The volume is mL 20
